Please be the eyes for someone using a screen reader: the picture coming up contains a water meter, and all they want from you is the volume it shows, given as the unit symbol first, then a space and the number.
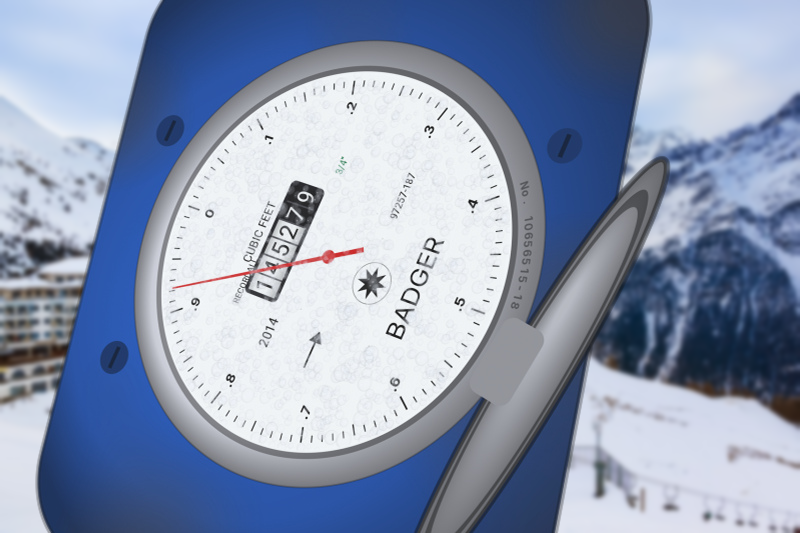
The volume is ft³ 145278.92
